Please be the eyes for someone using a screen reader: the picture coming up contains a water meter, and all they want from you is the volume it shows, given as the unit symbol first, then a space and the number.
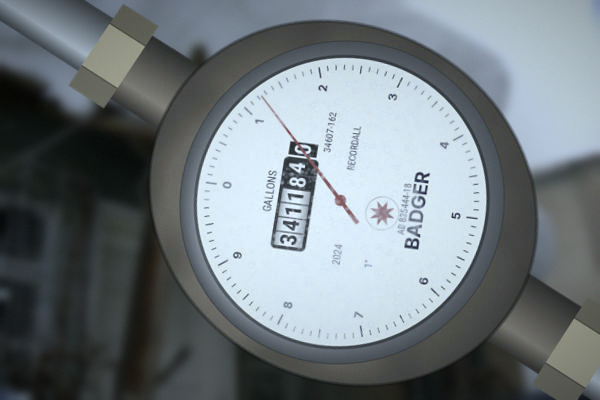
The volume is gal 3411841.2
